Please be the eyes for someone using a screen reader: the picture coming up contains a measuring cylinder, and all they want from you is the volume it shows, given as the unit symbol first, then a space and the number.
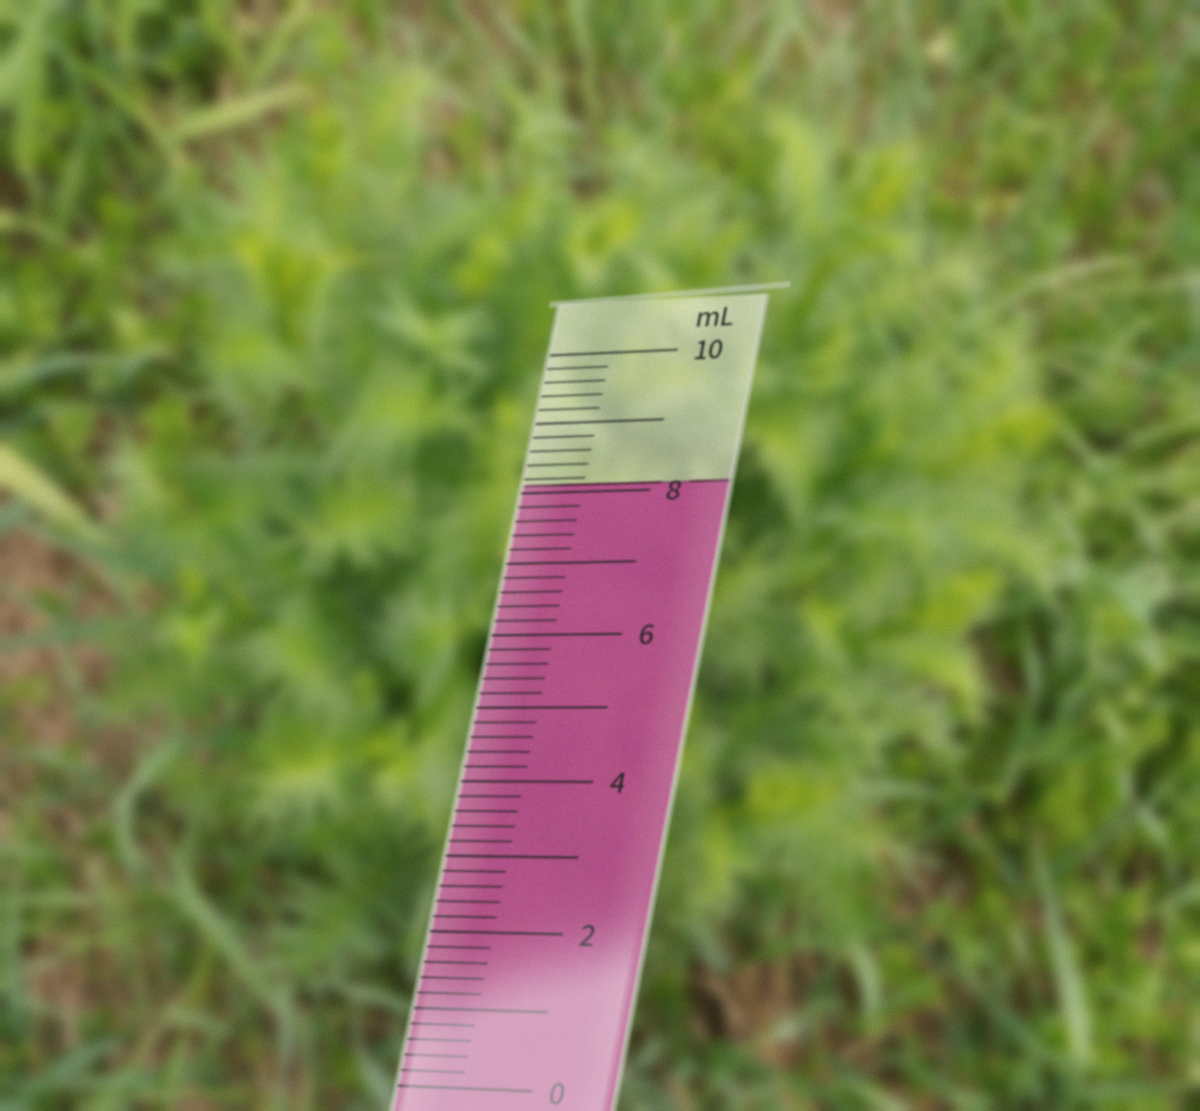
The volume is mL 8.1
